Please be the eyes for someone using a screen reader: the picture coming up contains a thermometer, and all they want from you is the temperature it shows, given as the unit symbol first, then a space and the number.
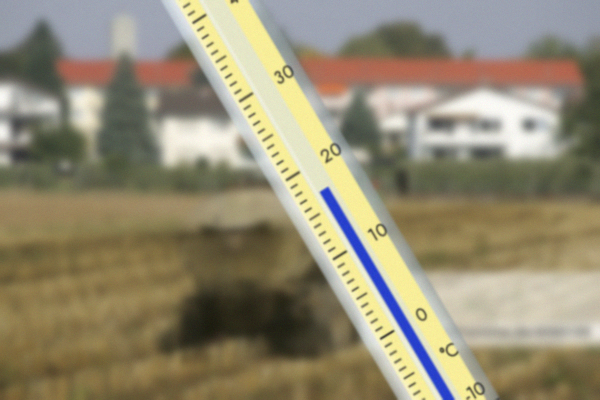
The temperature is °C 17
